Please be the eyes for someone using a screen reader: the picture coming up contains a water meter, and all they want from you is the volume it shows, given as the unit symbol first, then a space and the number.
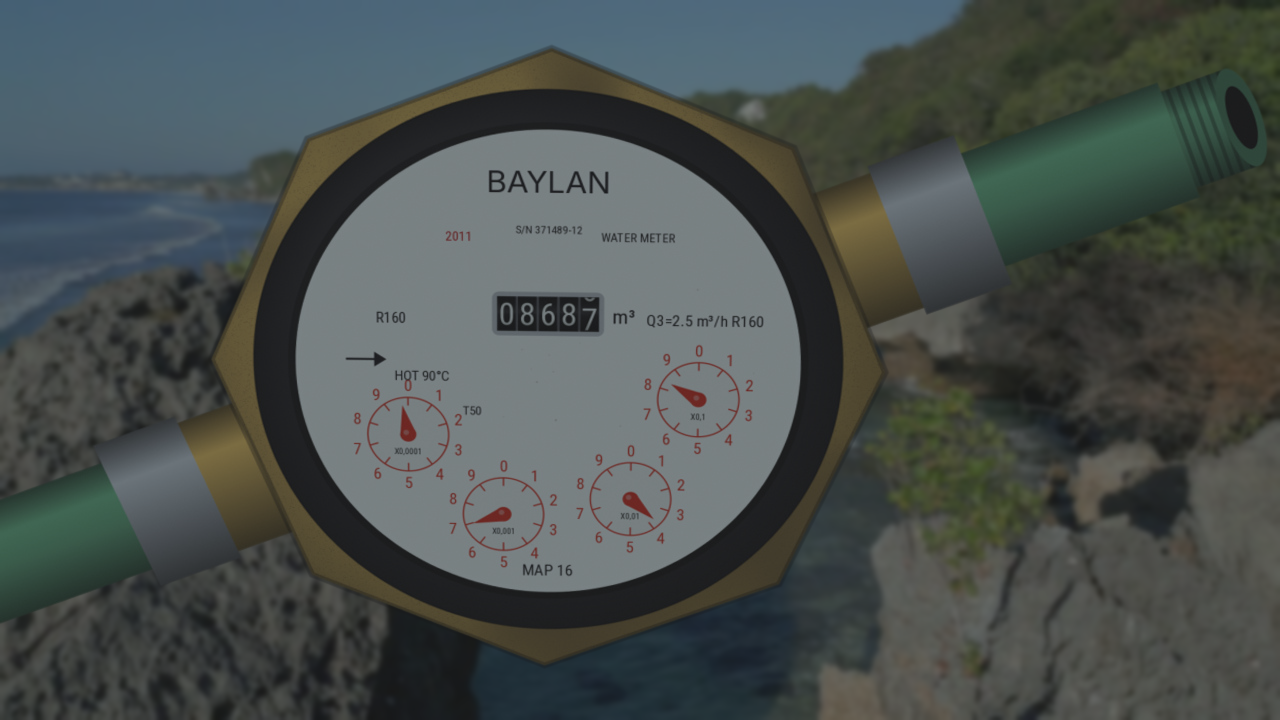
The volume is m³ 8686.8369
